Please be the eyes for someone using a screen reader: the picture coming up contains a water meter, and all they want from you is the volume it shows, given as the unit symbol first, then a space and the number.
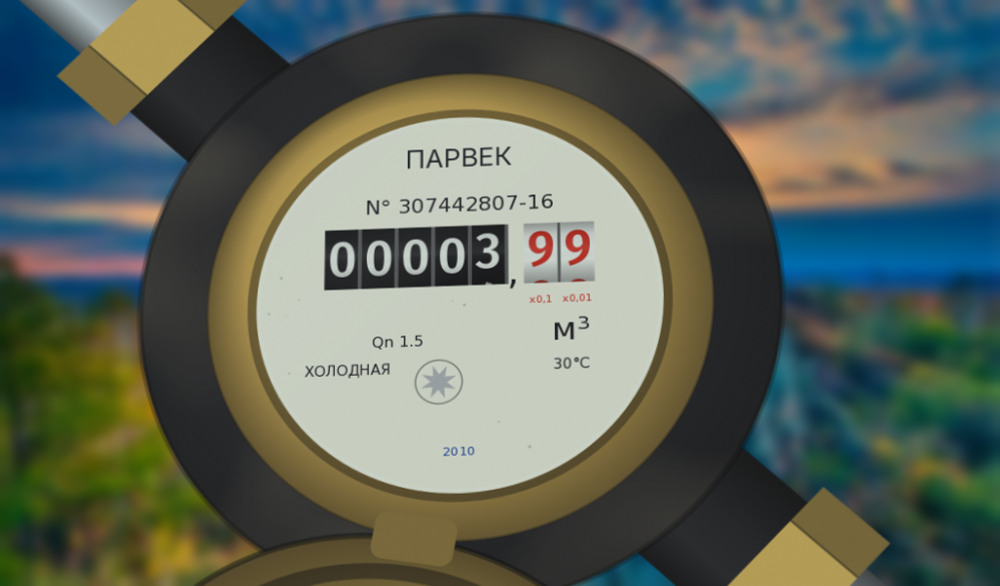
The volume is m³ 3.99
